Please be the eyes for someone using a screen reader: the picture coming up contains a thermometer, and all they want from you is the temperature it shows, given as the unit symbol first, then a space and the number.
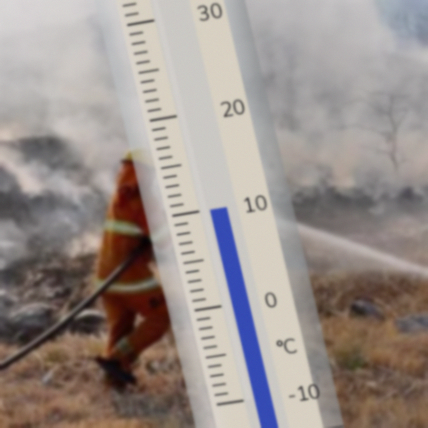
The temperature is °C 10
